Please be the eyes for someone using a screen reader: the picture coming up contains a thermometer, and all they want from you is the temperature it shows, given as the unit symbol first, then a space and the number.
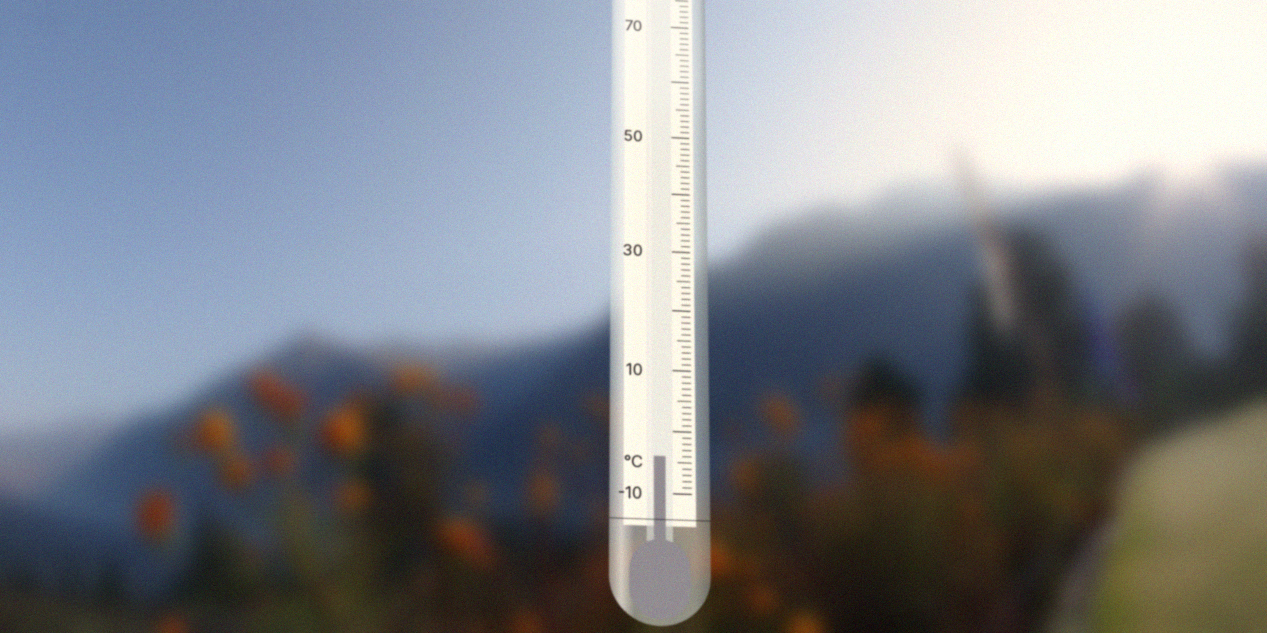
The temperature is °C -4
